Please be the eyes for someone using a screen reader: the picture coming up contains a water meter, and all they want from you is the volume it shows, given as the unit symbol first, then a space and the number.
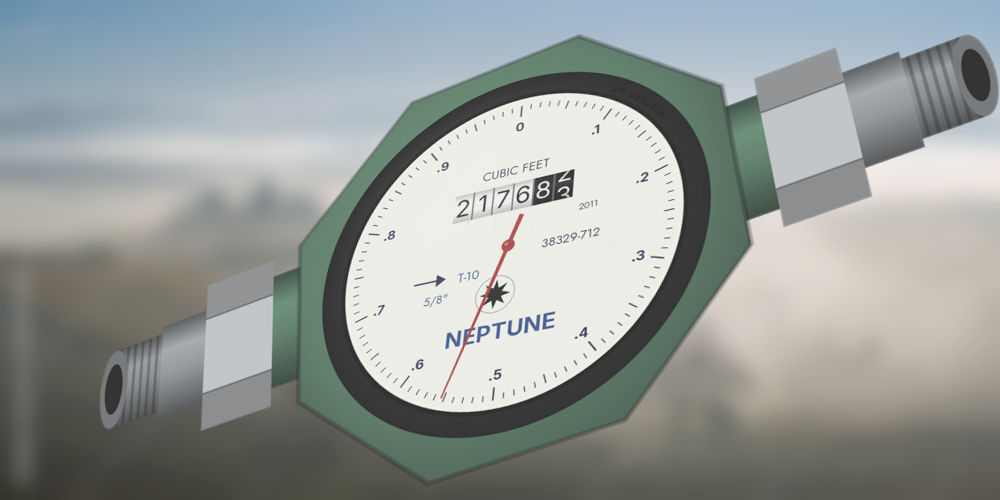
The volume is ft³ 217682.55
